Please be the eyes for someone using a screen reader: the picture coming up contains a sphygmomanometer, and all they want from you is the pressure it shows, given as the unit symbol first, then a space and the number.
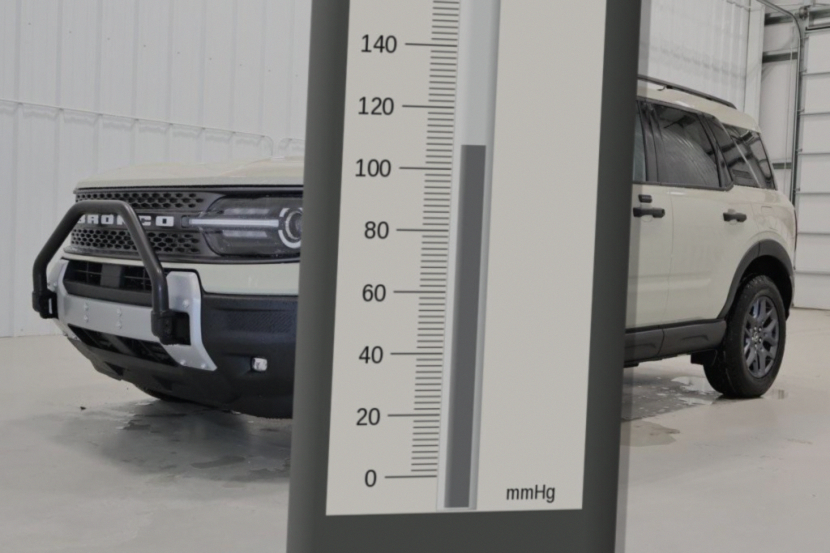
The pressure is mmHg 108
